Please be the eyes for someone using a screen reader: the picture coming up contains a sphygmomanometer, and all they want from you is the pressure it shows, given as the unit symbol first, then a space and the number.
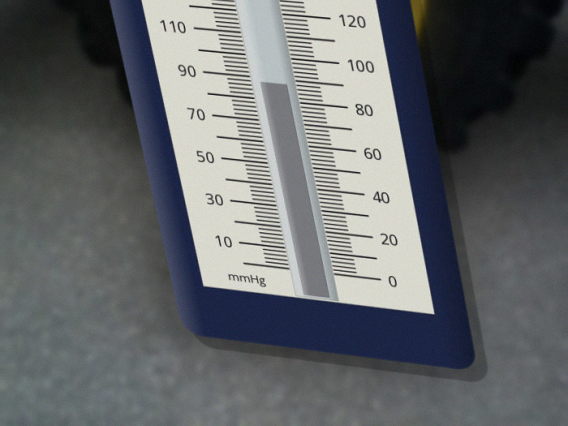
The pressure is mmHg 88
